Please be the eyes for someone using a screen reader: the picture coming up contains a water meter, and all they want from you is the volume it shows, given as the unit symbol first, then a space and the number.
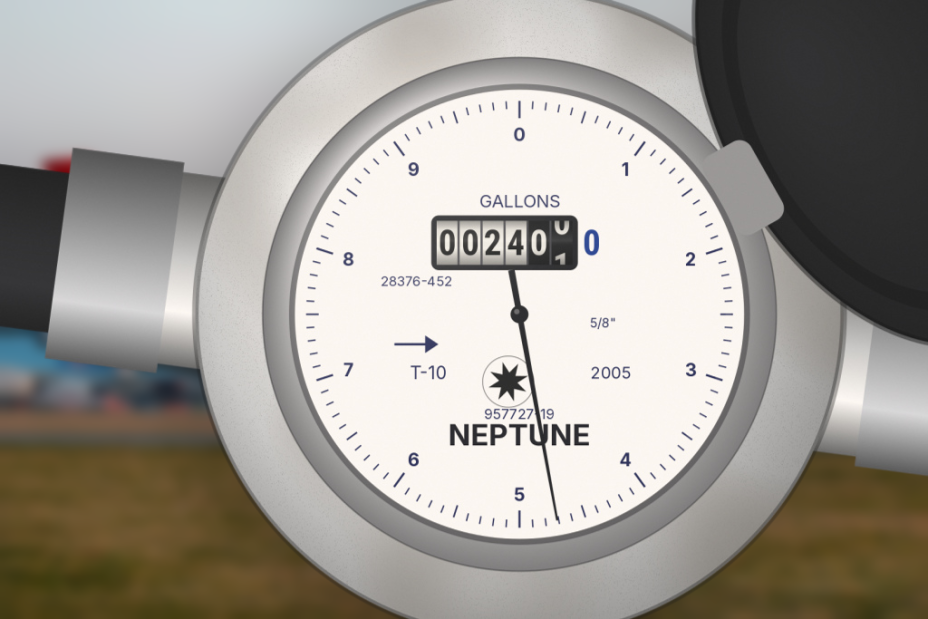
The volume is gal 24004.7
